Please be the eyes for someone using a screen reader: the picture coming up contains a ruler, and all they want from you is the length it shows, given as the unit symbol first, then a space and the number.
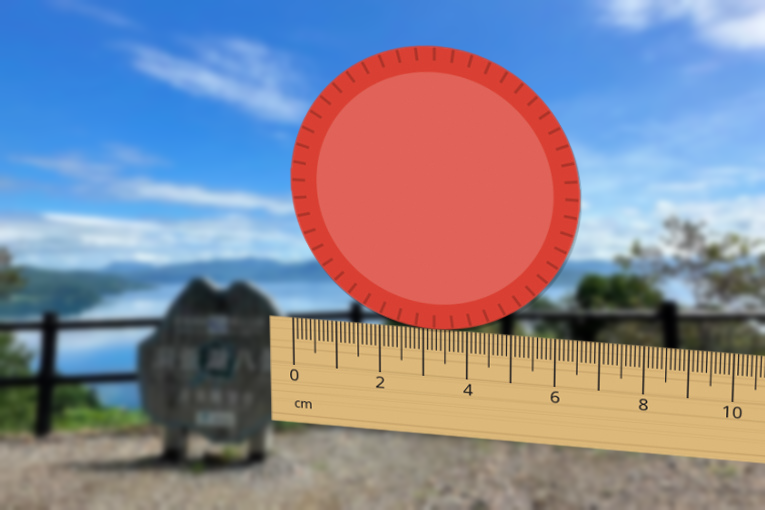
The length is cm 6.5
